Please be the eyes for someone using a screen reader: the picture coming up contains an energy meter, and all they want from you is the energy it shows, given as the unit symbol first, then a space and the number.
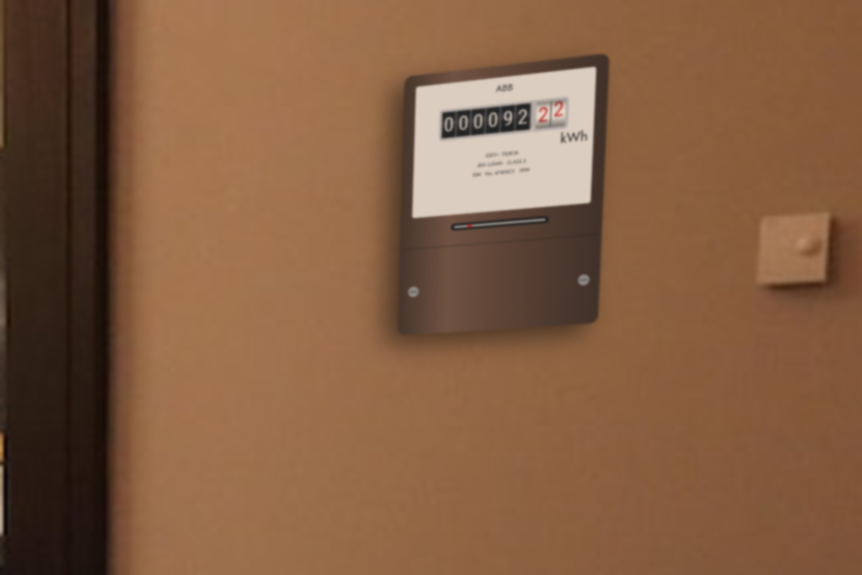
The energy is kWh 92.22
